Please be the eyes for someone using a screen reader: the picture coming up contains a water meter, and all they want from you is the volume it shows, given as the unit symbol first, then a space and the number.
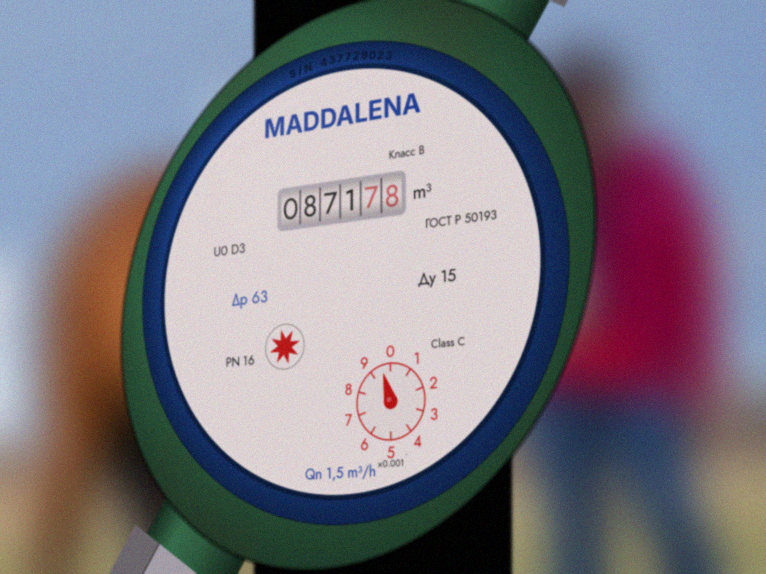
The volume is m³ 871.779
